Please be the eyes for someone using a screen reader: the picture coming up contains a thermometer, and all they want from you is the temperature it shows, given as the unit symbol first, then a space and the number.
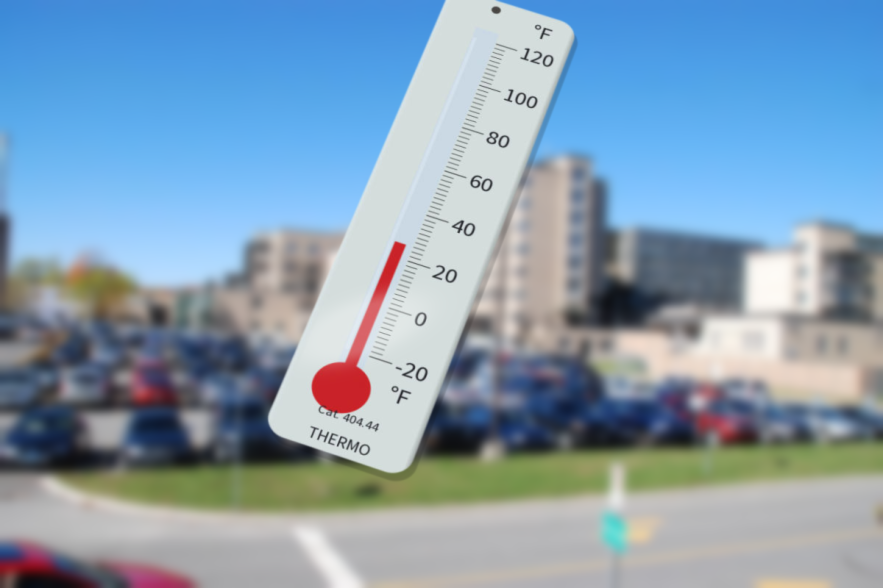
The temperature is °F 26
